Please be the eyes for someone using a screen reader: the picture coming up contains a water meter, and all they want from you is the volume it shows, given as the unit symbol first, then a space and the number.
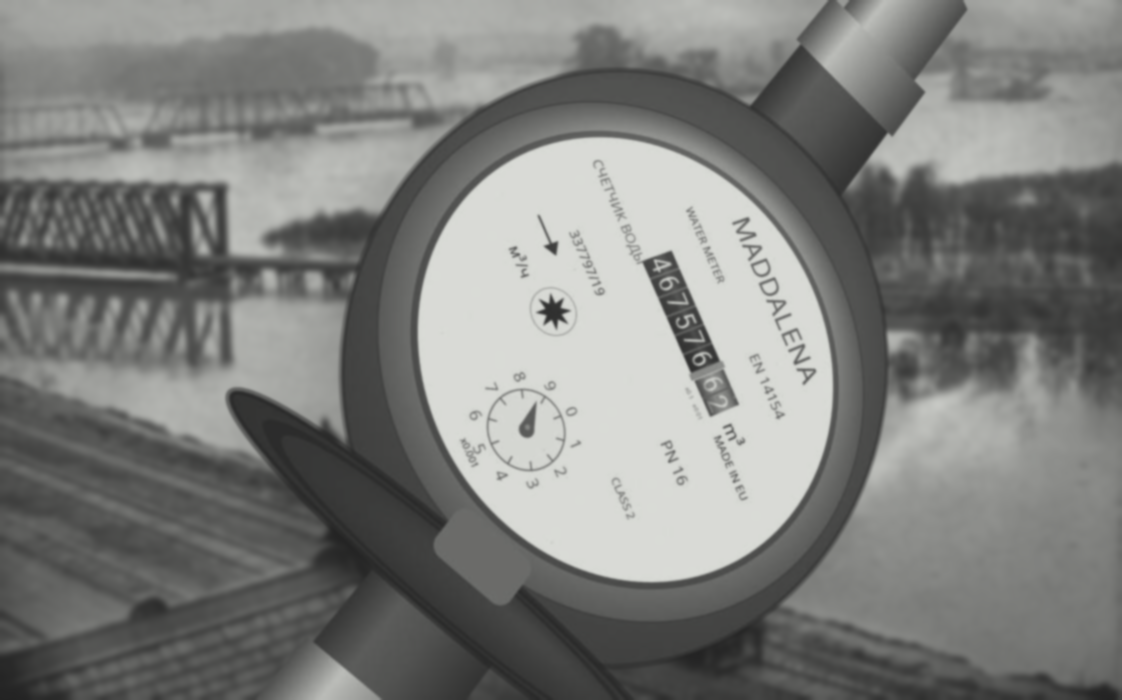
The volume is m³ 467576.618
